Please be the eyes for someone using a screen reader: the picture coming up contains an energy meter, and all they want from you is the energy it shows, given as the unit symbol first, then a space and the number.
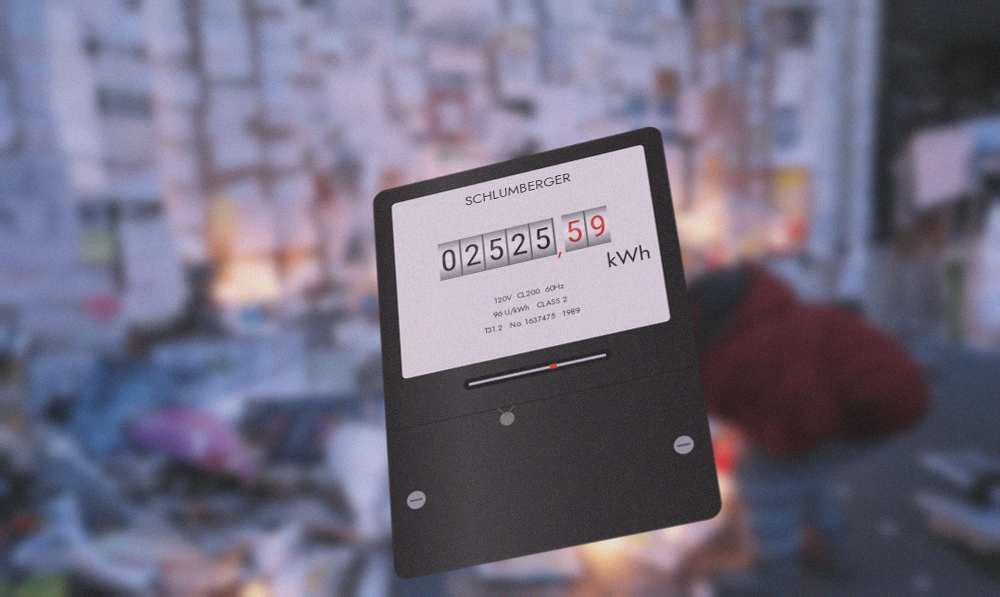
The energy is kWh 2525.59
